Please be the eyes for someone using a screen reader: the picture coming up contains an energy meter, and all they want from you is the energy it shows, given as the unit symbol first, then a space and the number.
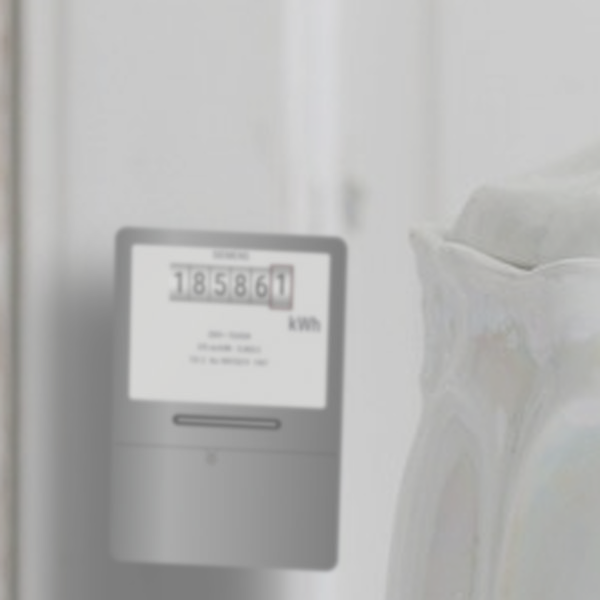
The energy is kWh 18586.1
